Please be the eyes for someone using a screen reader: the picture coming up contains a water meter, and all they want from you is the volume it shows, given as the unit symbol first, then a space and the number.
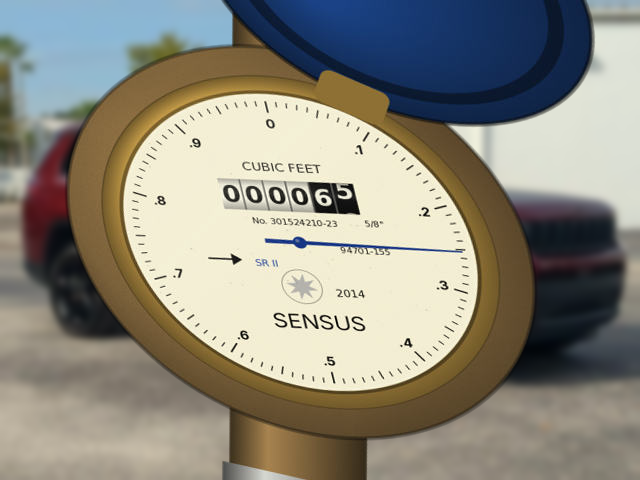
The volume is ft³ 65.25
